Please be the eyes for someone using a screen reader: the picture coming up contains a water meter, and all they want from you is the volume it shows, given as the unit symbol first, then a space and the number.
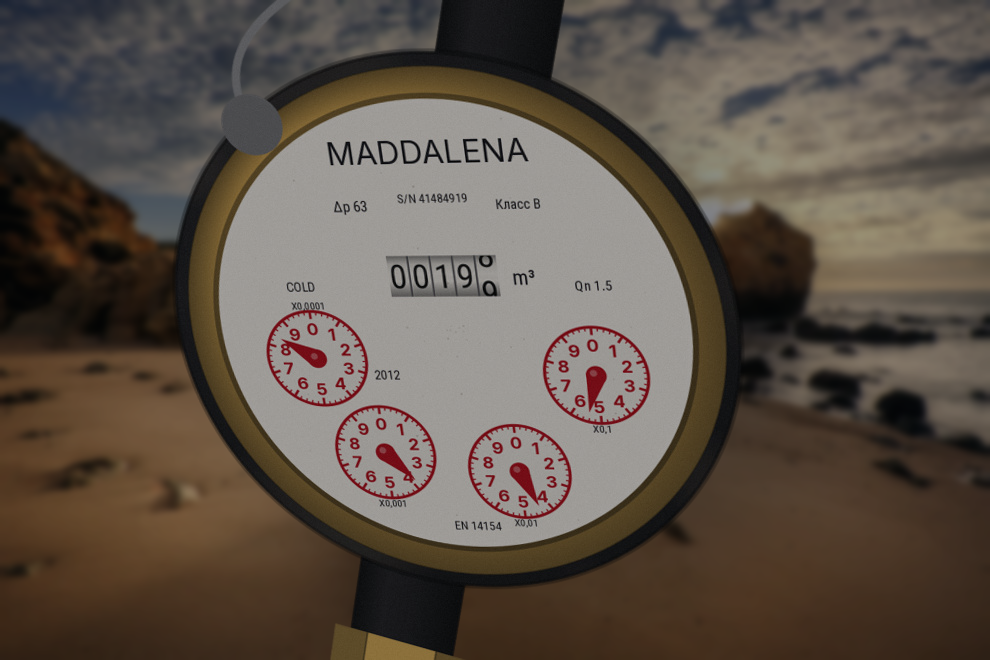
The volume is m³ 198.5438
